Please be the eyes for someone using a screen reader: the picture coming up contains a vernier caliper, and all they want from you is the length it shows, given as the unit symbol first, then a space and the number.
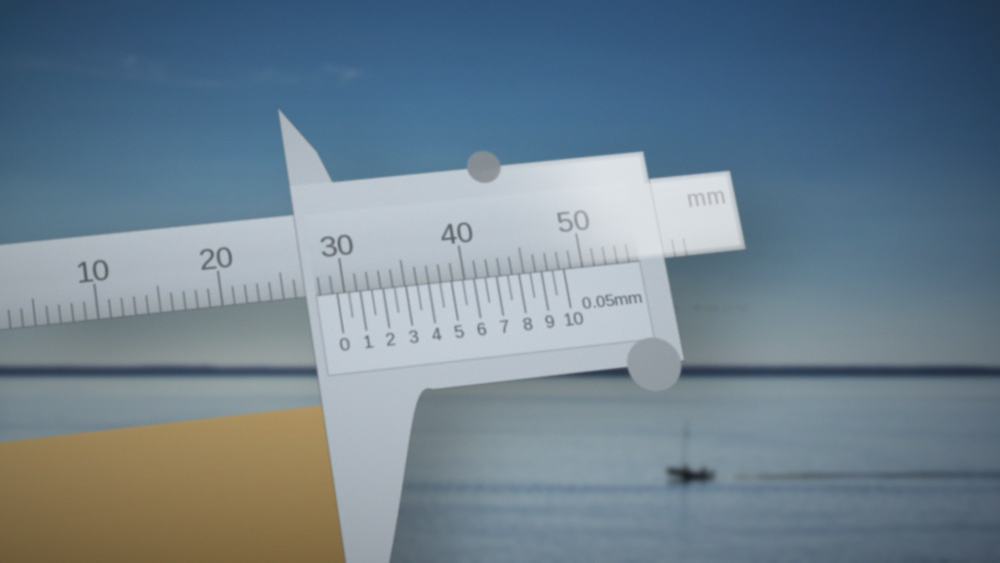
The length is mm 29.4
